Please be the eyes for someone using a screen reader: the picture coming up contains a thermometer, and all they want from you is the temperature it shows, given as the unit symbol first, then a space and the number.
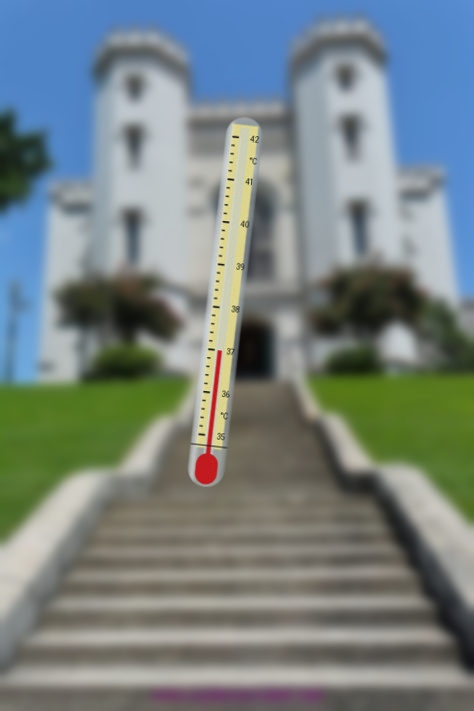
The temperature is °C 37
